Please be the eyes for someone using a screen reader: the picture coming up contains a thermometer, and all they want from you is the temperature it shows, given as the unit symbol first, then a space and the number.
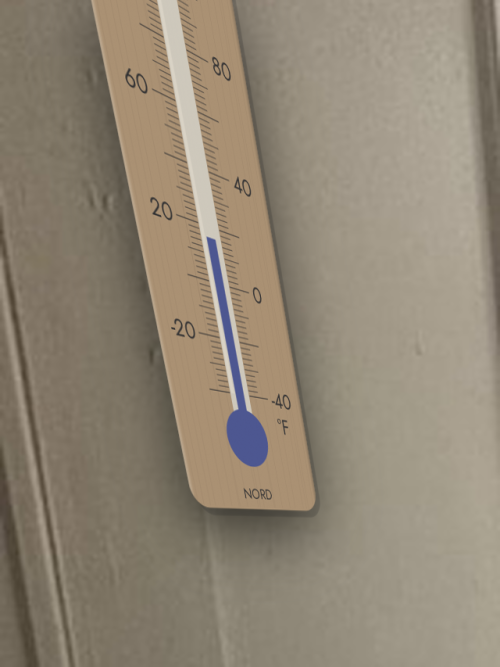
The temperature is °F 16
